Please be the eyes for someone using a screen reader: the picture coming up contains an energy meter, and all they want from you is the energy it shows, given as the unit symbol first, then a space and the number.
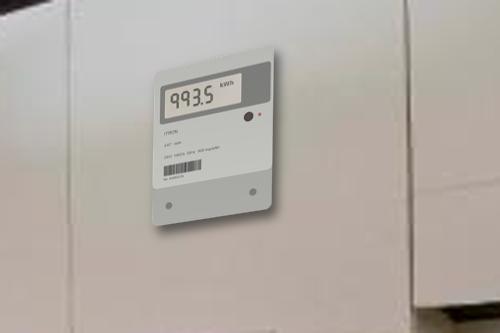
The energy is kWh 993.5
